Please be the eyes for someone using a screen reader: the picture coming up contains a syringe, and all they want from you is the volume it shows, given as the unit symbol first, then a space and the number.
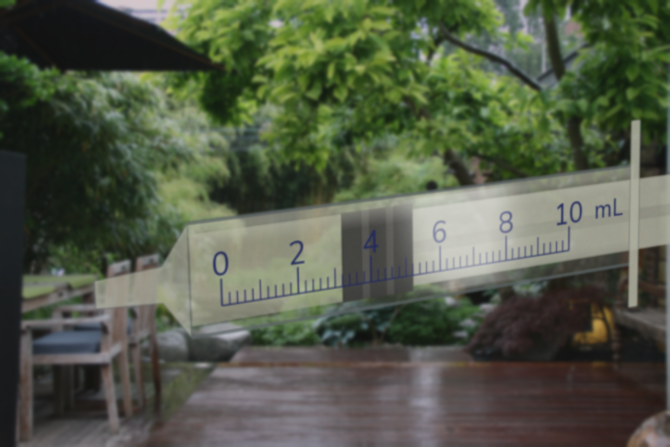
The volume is mL 3.2
